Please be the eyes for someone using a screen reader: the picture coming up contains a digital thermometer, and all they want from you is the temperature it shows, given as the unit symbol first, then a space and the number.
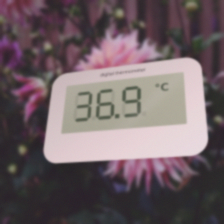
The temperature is °C 36.9
